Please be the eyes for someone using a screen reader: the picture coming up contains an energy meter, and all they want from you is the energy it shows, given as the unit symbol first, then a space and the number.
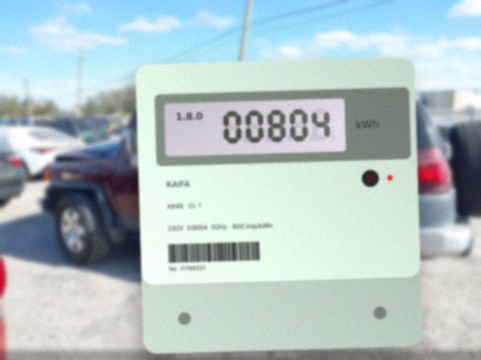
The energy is kWh 804
